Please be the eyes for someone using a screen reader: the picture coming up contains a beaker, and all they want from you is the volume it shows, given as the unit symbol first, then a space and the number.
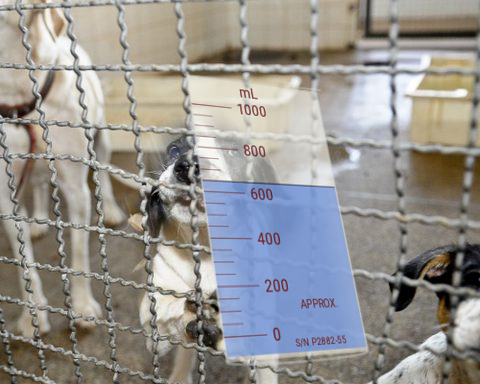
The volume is mL 650
